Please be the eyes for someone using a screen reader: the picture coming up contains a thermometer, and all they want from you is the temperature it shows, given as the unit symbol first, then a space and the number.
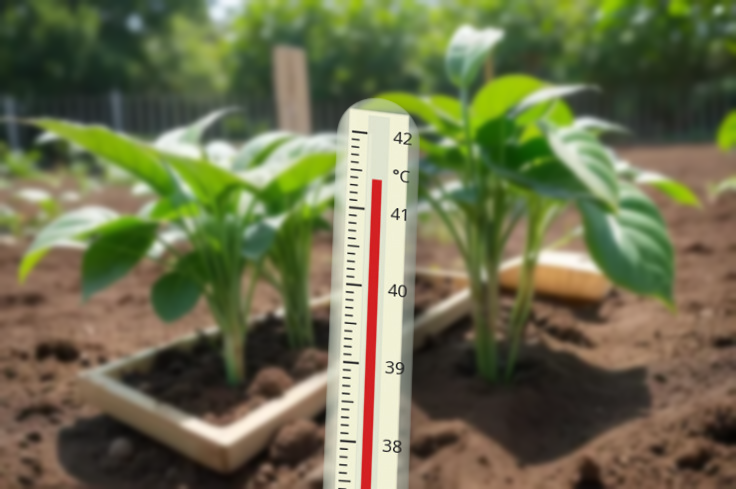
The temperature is °C 41.4
